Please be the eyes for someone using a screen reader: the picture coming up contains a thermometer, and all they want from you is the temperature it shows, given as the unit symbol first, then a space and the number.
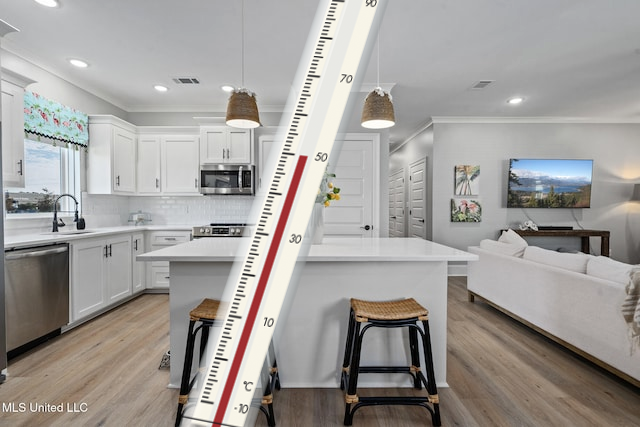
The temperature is °C 50
